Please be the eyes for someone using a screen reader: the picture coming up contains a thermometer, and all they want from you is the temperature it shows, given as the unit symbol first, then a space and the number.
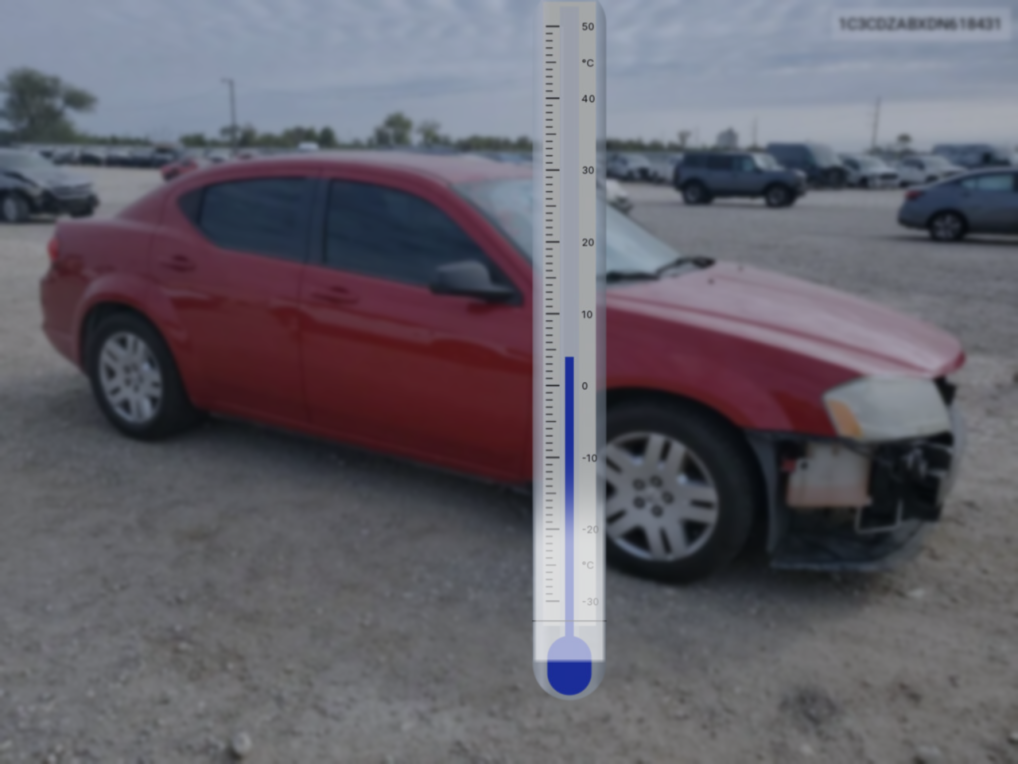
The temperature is °C 4
